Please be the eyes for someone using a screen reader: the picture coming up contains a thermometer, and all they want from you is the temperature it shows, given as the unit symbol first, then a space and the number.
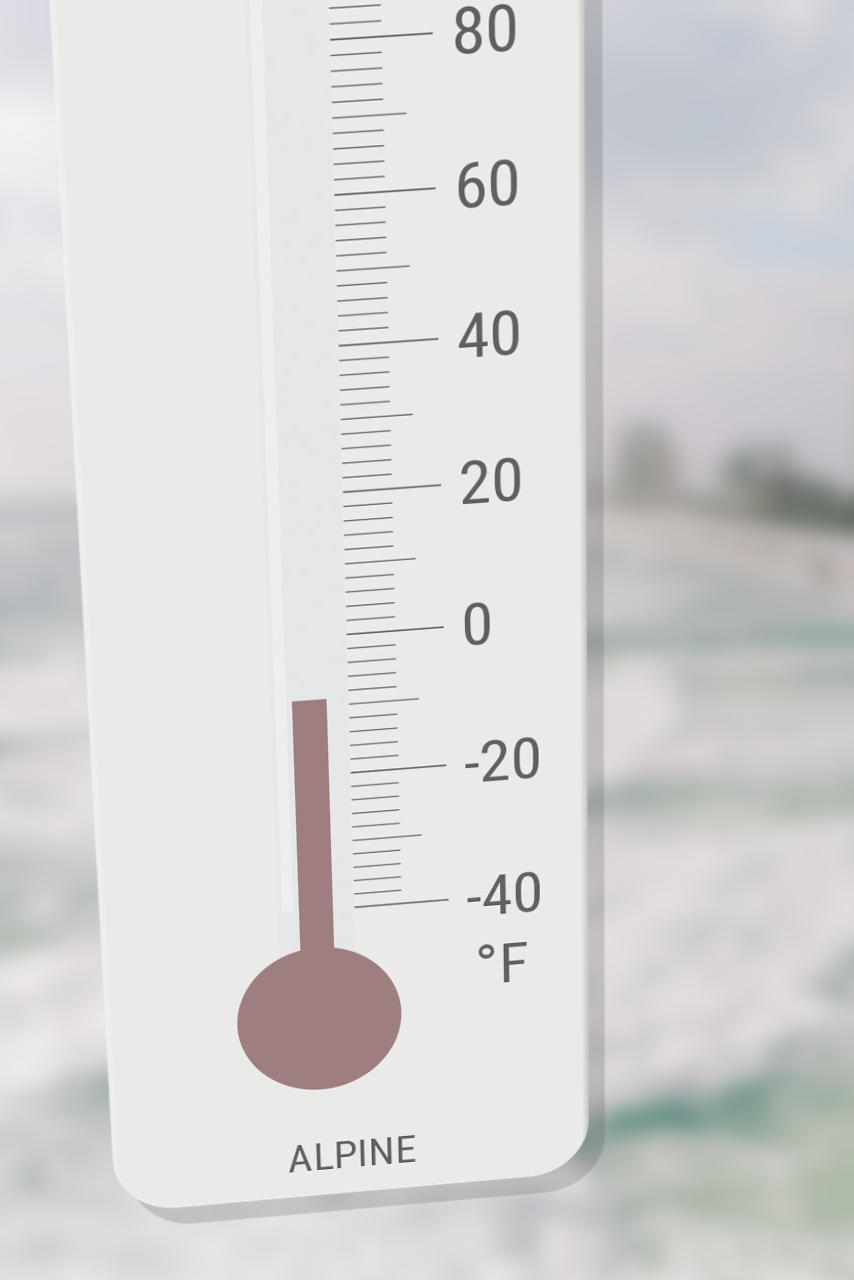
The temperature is °F -9
